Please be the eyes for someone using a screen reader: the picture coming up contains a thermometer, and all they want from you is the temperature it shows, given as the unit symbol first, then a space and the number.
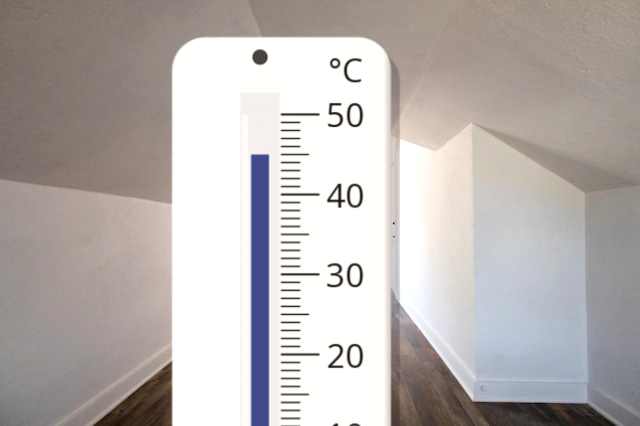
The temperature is °C 45
